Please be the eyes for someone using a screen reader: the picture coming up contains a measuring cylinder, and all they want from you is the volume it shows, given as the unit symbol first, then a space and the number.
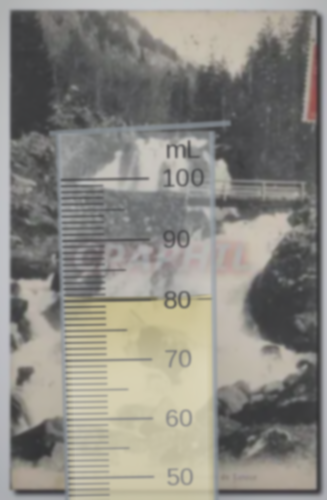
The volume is mL 80
